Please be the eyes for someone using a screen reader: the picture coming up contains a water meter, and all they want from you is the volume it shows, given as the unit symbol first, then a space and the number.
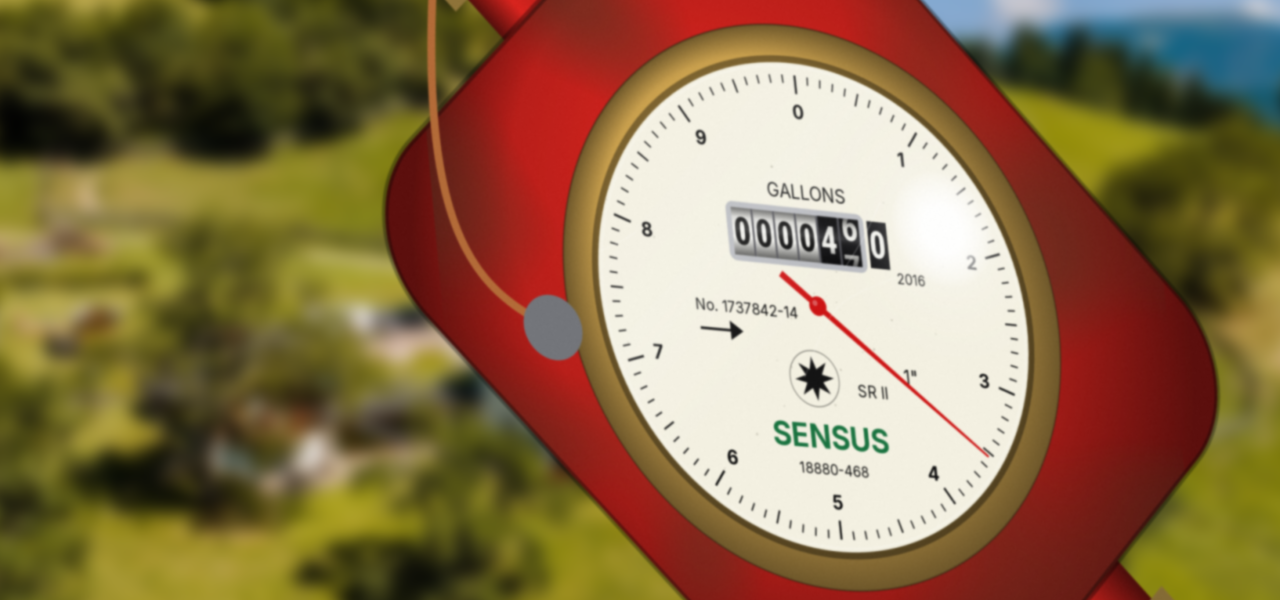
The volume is gal 463.5
